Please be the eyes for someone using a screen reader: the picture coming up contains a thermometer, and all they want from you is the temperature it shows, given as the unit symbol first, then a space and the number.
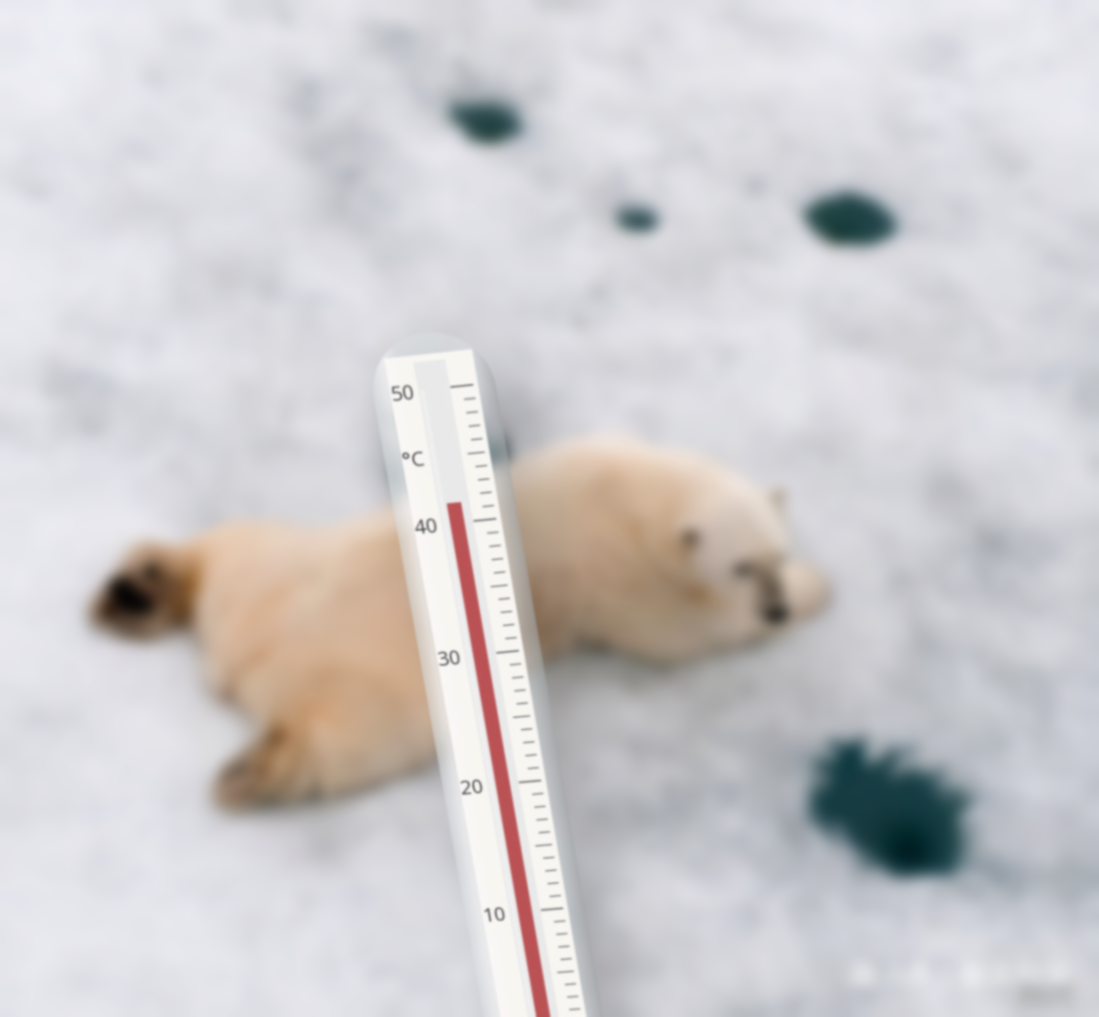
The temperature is °C 41.5
